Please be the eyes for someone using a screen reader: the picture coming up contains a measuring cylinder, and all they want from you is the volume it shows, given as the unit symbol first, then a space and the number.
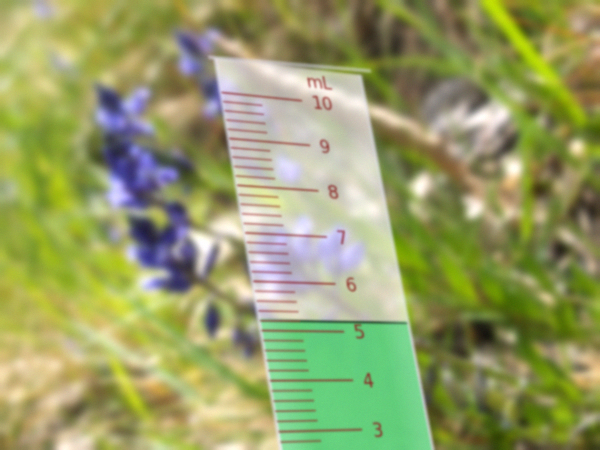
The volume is mL 5.2
